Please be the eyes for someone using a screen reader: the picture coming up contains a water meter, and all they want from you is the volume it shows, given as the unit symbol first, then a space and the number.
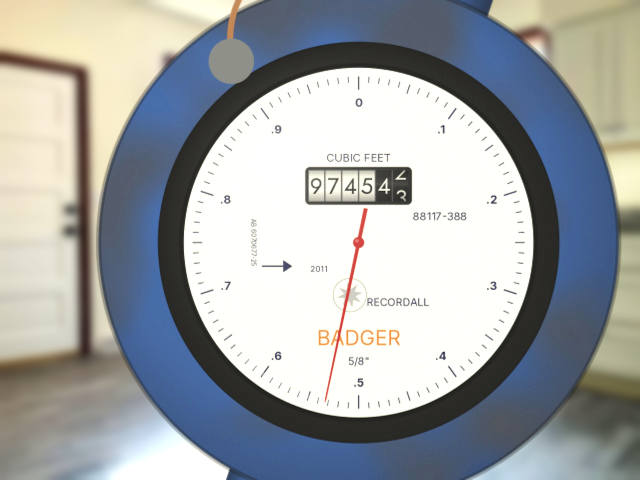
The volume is ft³ 974542.53
